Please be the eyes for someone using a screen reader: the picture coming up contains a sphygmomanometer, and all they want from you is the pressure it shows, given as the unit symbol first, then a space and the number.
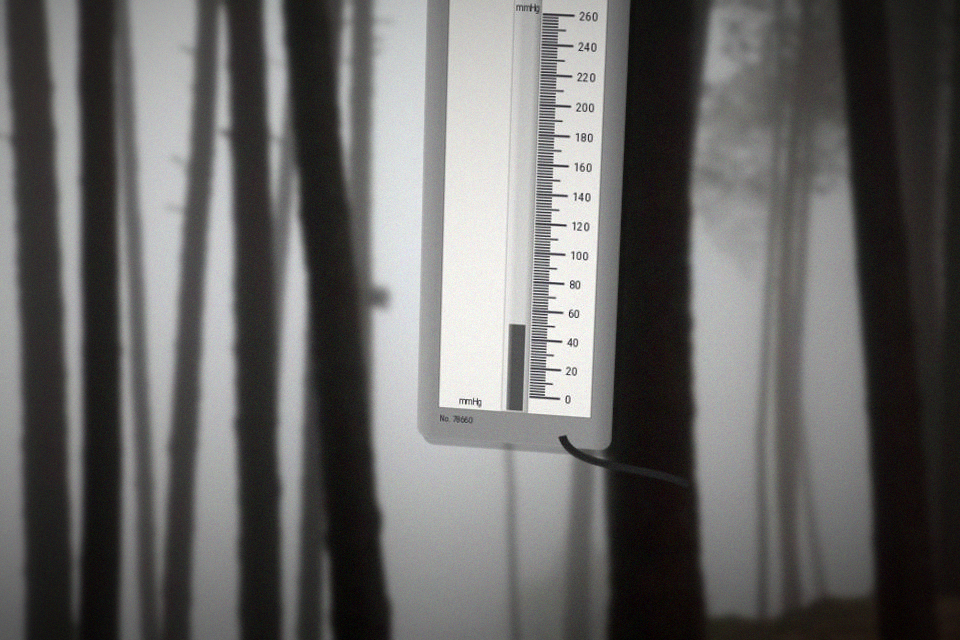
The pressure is mmHg 50
